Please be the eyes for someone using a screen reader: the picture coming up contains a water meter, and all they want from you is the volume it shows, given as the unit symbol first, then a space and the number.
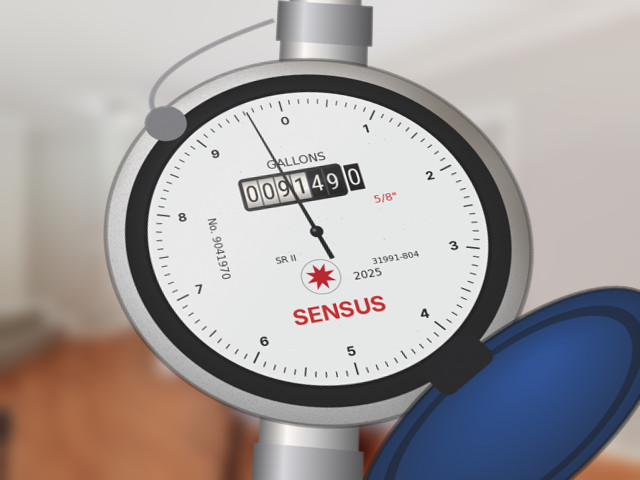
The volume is gal 91489.6
